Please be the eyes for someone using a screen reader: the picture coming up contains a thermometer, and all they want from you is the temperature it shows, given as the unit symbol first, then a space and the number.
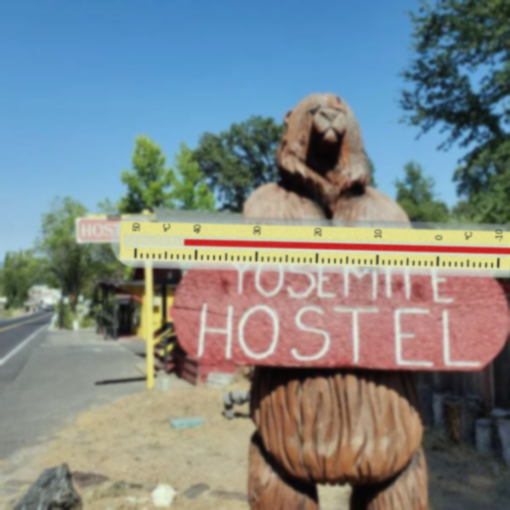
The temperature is °C 42
